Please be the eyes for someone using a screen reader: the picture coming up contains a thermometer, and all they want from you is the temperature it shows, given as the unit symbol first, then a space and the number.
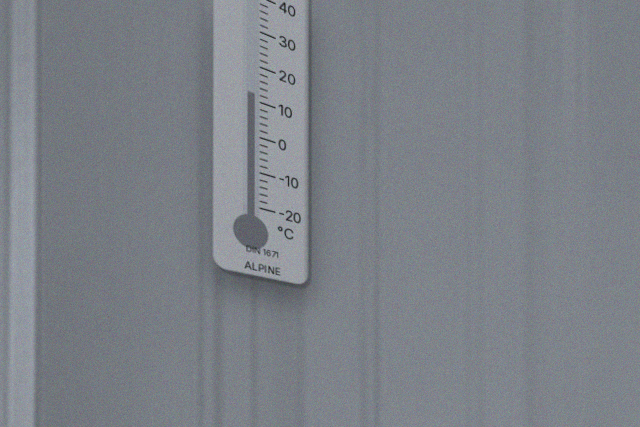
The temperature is °C 12
